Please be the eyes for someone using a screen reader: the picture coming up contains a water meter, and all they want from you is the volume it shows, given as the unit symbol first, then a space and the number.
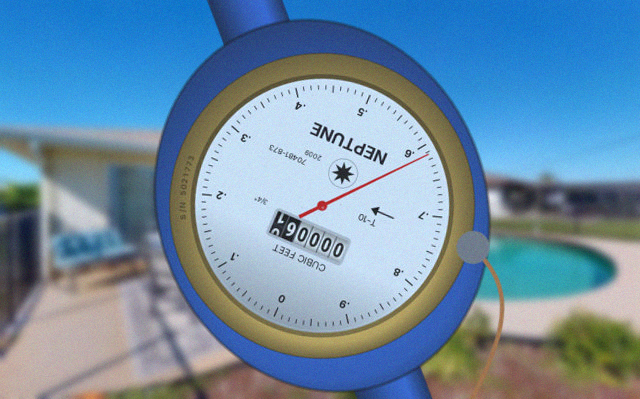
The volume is ft³ 60.61
